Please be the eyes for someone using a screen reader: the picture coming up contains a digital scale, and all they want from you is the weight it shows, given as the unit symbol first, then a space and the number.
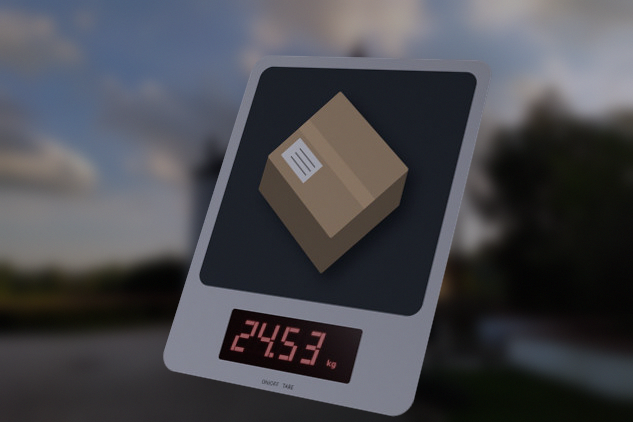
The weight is kg 24.53
